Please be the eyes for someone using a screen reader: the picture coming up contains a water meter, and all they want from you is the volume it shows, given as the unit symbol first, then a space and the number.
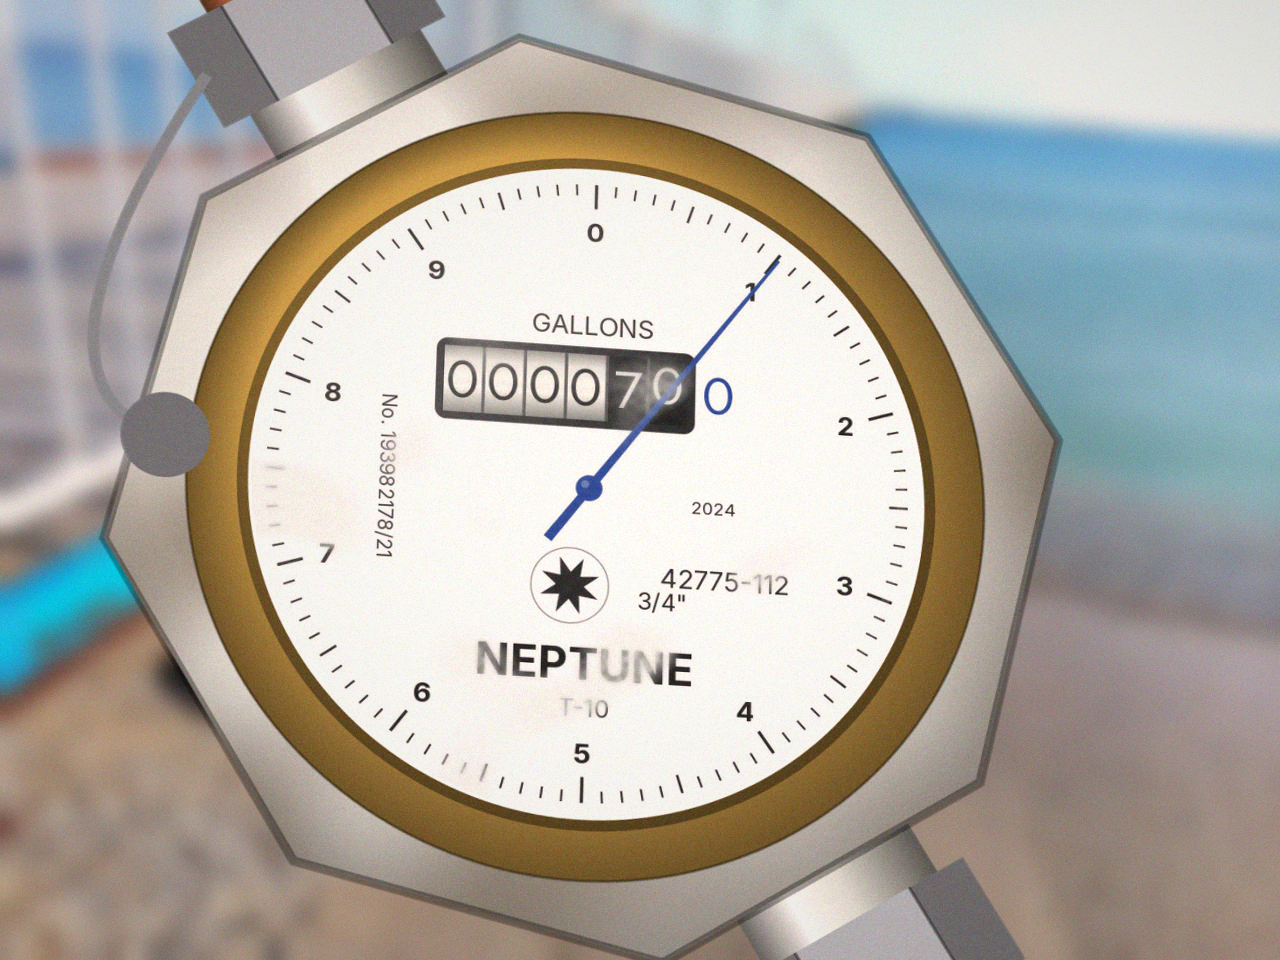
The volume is gal 701.0
